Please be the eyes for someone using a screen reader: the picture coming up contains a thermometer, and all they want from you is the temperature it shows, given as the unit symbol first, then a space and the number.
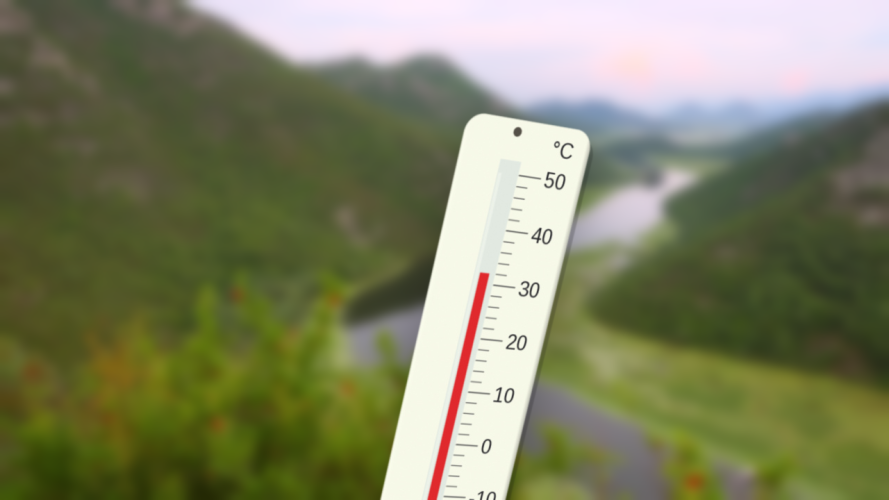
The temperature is °C 32
